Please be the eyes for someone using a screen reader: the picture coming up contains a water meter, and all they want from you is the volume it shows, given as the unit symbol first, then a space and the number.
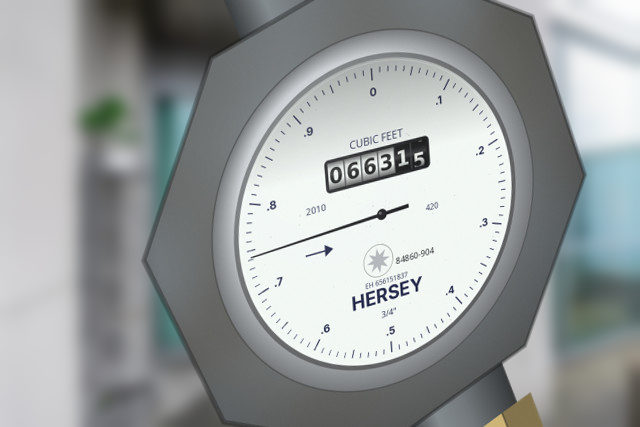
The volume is ft³ 66314.74
